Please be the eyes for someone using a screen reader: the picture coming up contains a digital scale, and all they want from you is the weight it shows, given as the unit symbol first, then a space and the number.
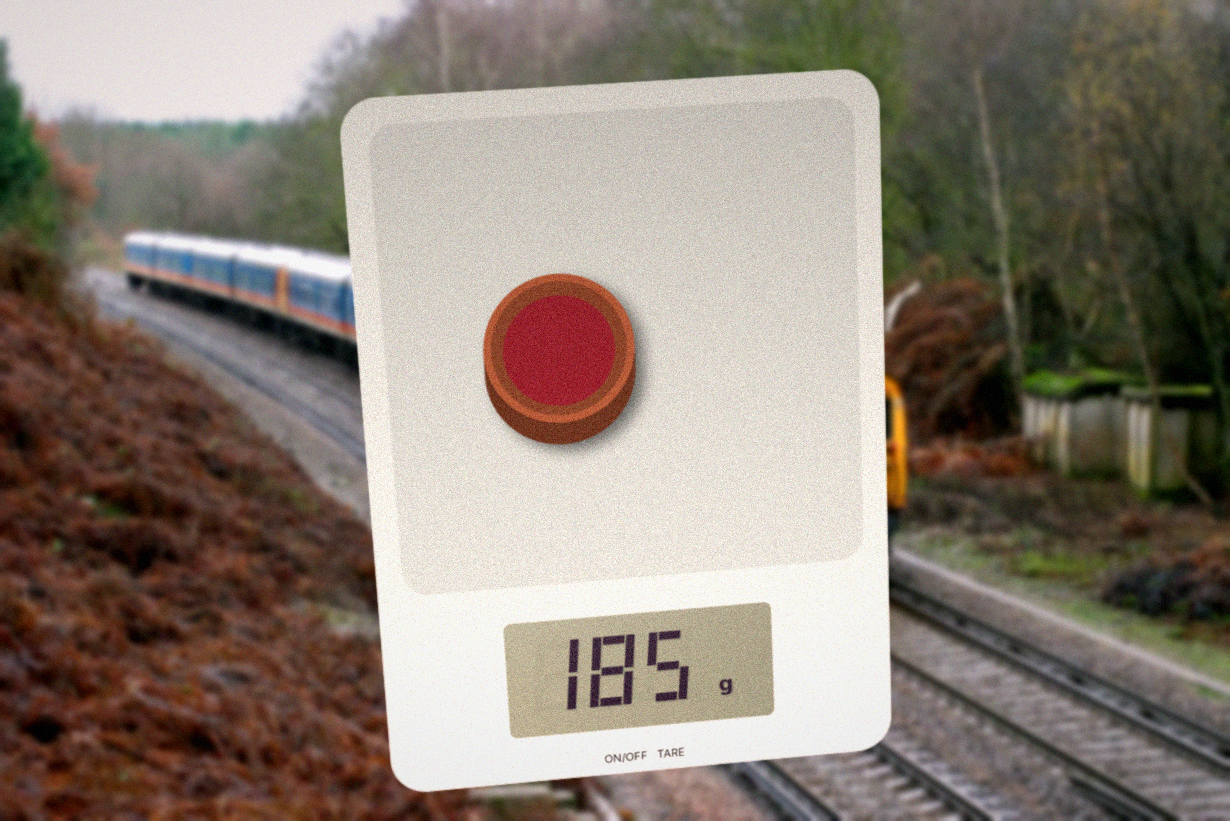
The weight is g 185
